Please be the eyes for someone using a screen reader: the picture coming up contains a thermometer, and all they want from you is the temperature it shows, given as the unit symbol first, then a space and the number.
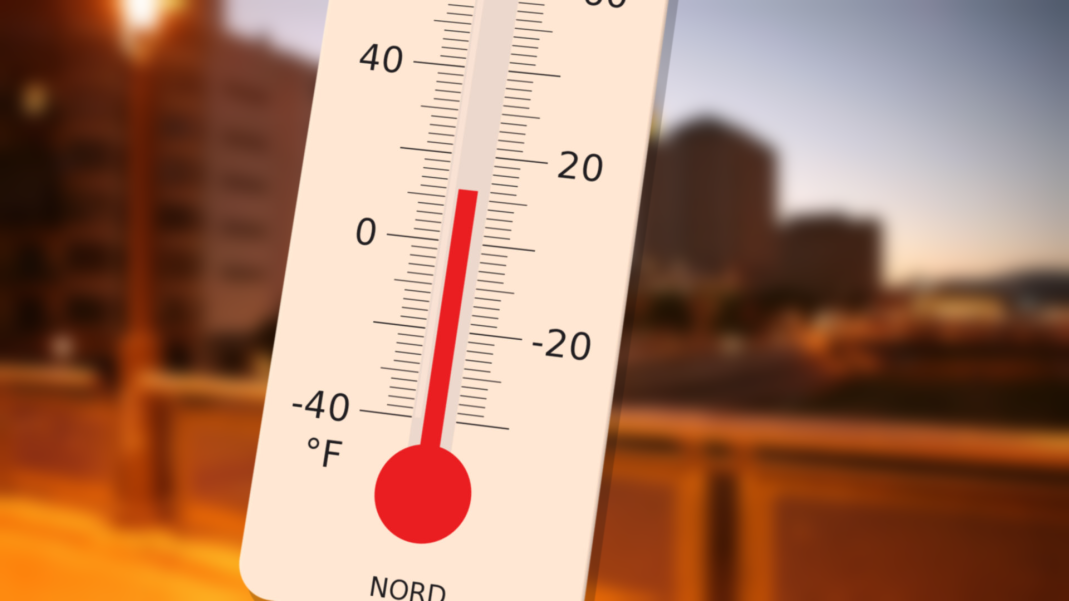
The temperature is °F 12
